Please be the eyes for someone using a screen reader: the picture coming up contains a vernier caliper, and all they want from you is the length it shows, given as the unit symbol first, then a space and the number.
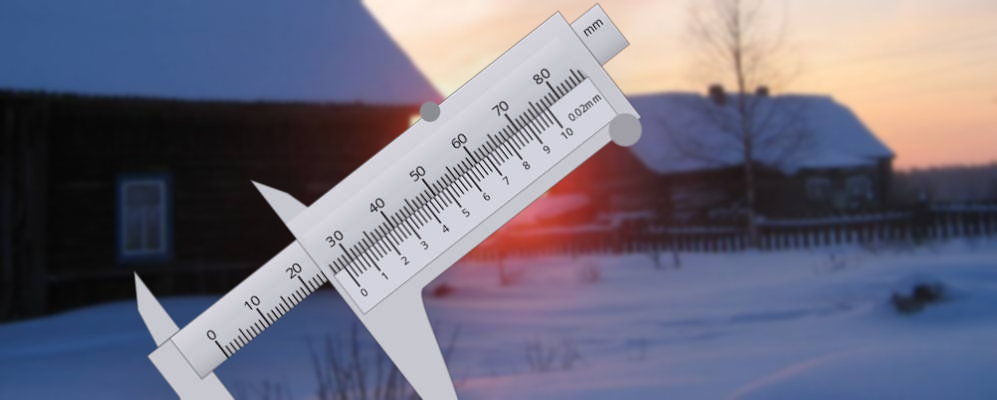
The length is mm 28.0
